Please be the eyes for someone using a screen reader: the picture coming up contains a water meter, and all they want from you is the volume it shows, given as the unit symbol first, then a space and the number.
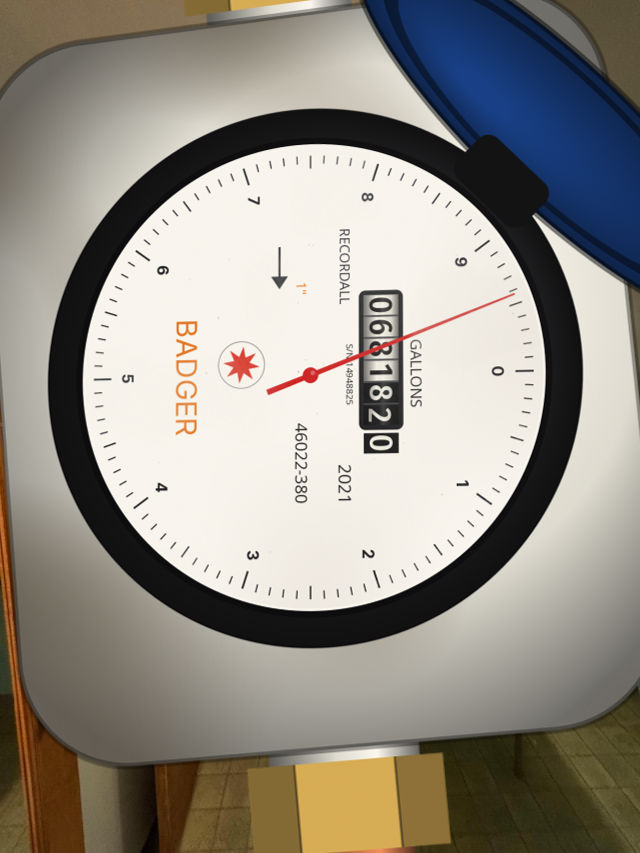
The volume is gal 681819.4
